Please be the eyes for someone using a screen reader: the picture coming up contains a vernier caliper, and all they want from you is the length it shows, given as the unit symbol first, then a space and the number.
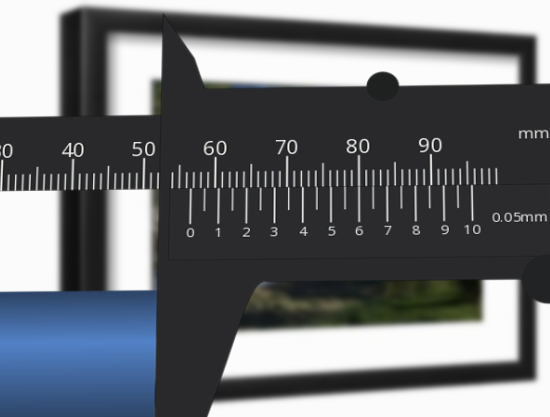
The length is mm 56.6
